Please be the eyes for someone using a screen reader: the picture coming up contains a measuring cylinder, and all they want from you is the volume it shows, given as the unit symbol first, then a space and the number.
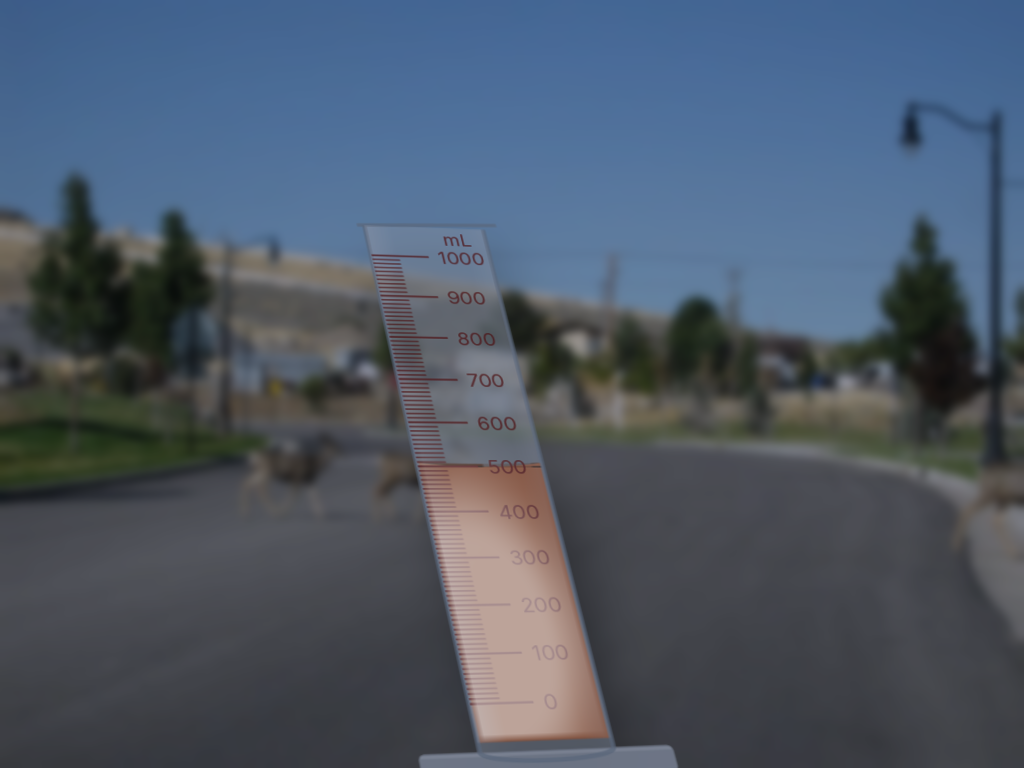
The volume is mL 500
